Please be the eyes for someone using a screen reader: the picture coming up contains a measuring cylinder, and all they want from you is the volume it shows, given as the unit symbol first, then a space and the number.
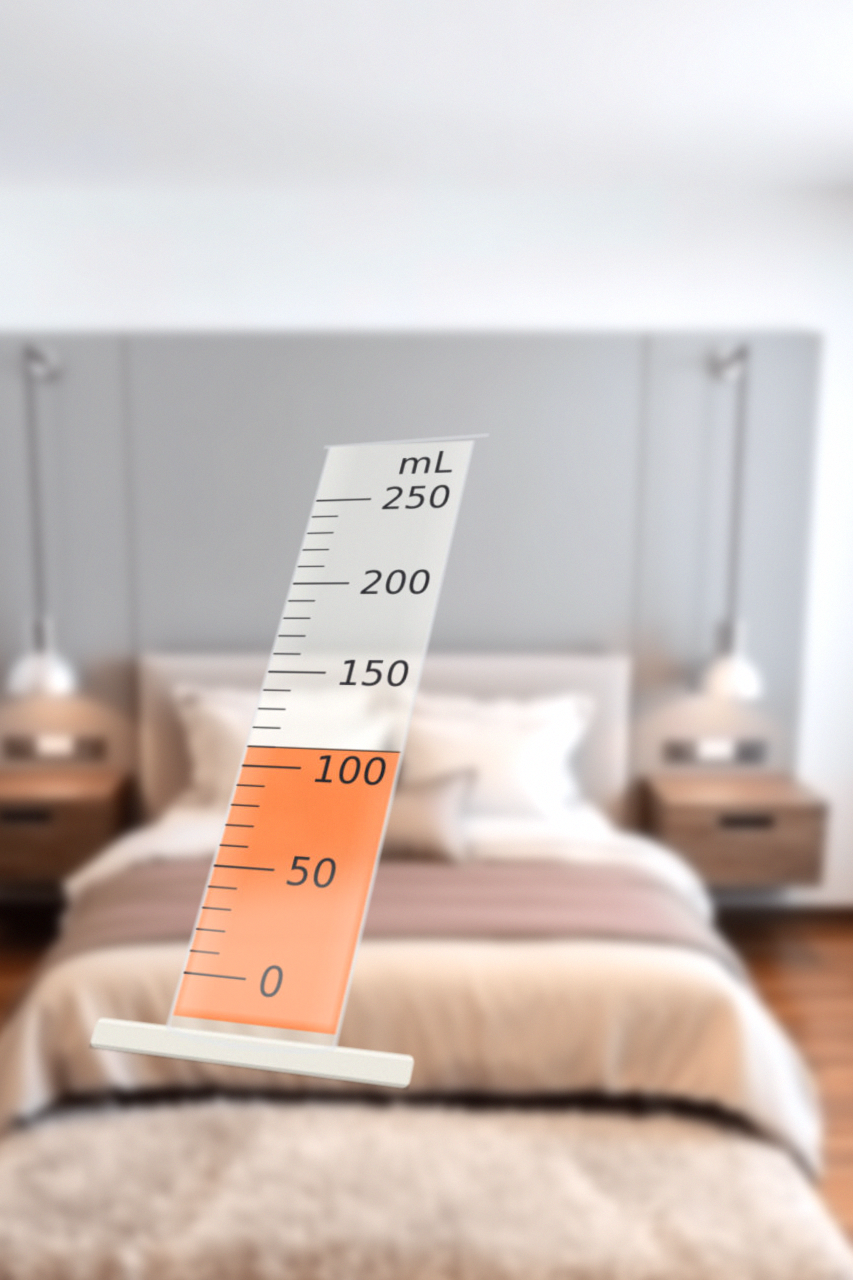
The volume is mL 110
